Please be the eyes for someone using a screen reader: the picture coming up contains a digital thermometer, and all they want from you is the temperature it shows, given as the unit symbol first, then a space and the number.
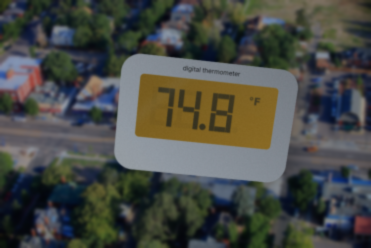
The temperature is °F 74.8
